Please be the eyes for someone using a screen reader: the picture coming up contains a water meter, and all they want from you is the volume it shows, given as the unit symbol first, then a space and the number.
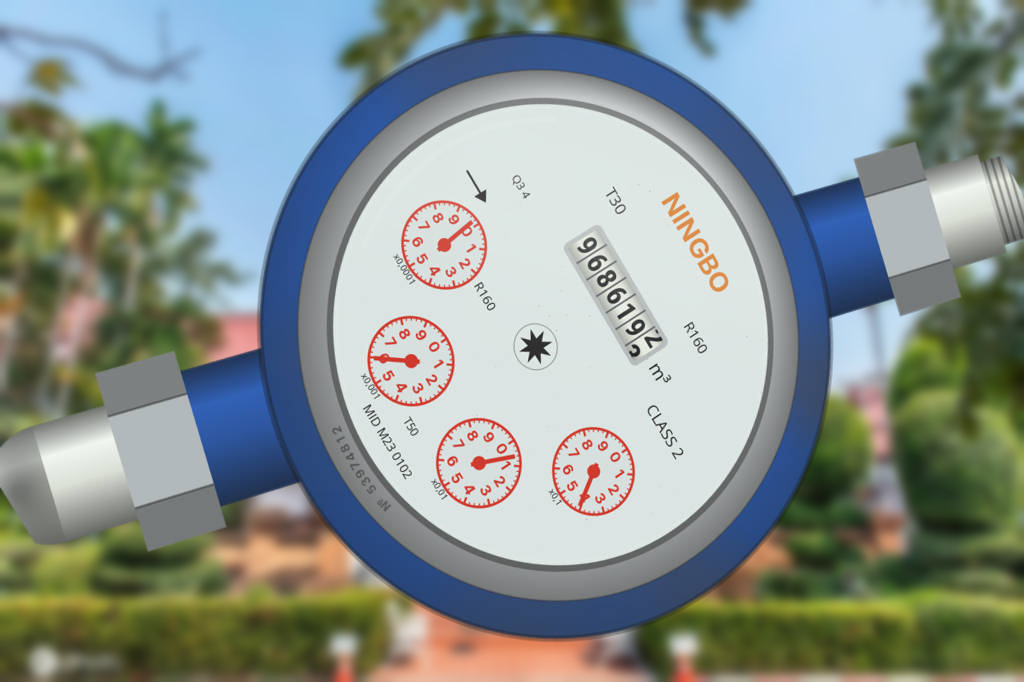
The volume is m³ 9686192.4059
